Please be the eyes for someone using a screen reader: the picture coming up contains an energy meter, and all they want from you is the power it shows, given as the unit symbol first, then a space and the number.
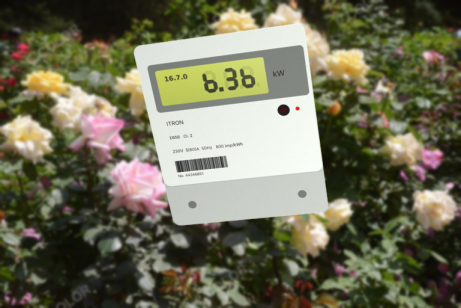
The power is kW 6.36
